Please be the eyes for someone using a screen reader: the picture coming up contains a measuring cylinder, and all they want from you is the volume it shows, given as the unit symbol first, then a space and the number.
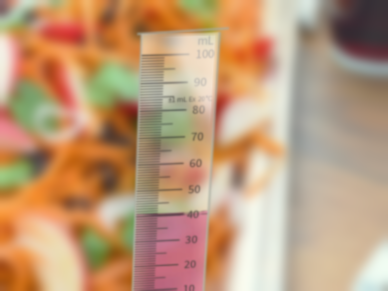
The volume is mL 40
